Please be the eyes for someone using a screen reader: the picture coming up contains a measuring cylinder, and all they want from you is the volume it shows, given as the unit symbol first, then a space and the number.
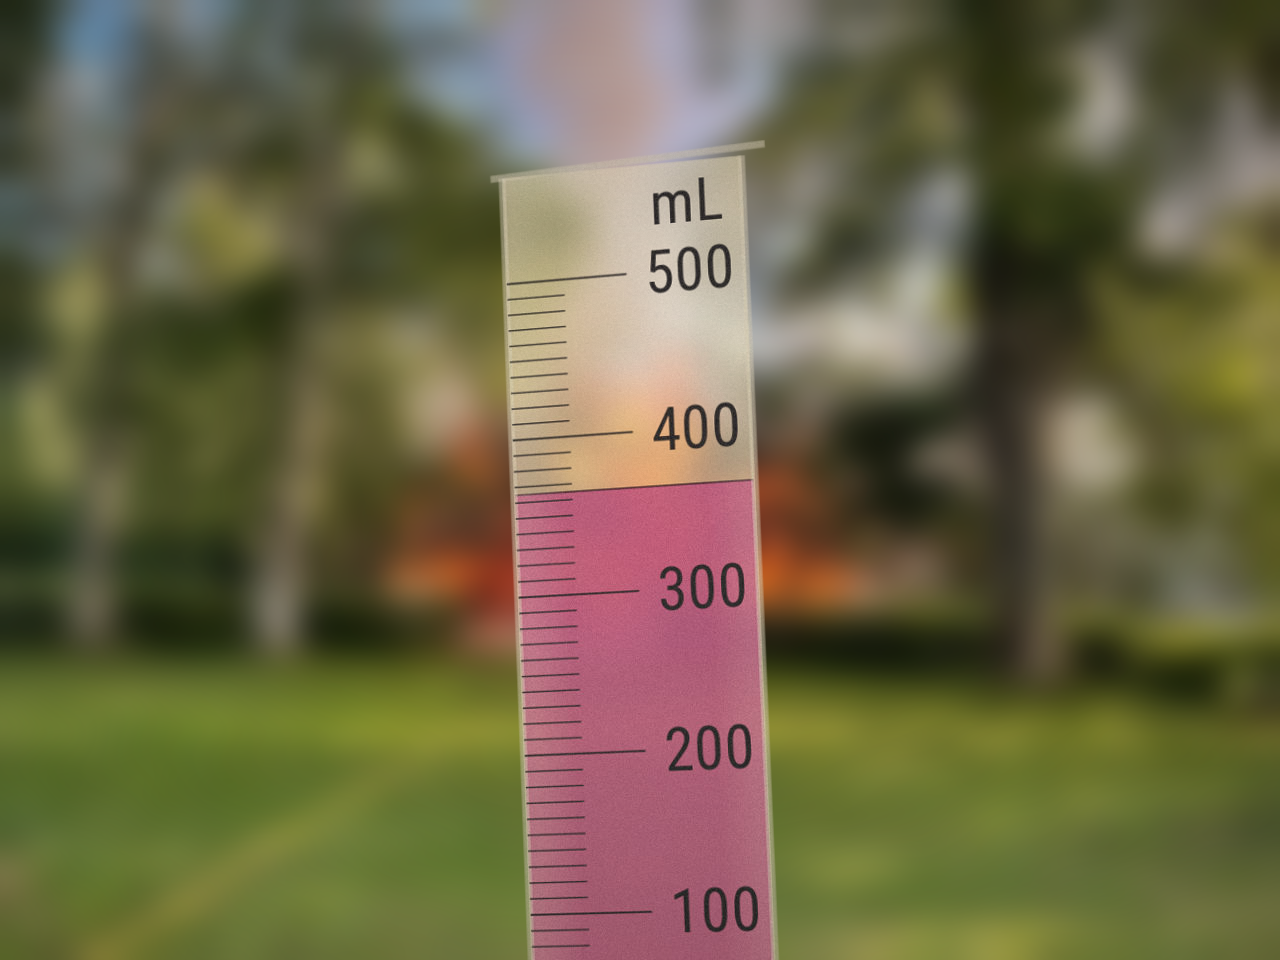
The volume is mL 365
